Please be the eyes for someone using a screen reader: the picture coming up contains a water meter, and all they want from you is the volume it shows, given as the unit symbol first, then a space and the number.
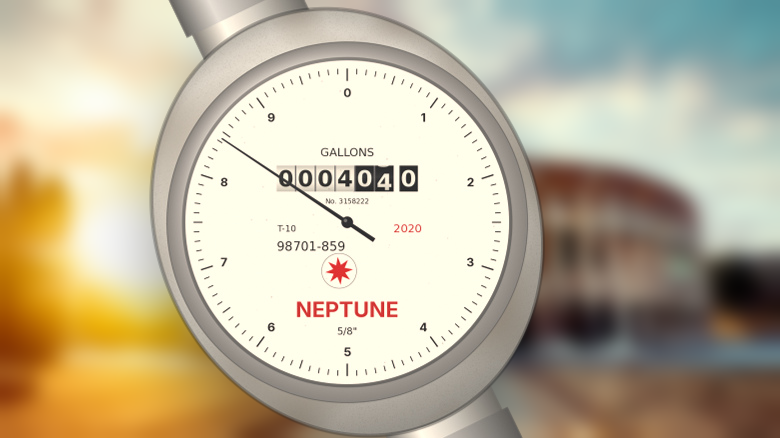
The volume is gal 4038.4
